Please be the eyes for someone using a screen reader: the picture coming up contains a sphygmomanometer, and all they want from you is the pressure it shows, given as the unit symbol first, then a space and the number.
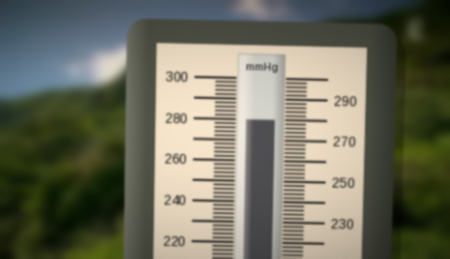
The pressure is mmHg 280
